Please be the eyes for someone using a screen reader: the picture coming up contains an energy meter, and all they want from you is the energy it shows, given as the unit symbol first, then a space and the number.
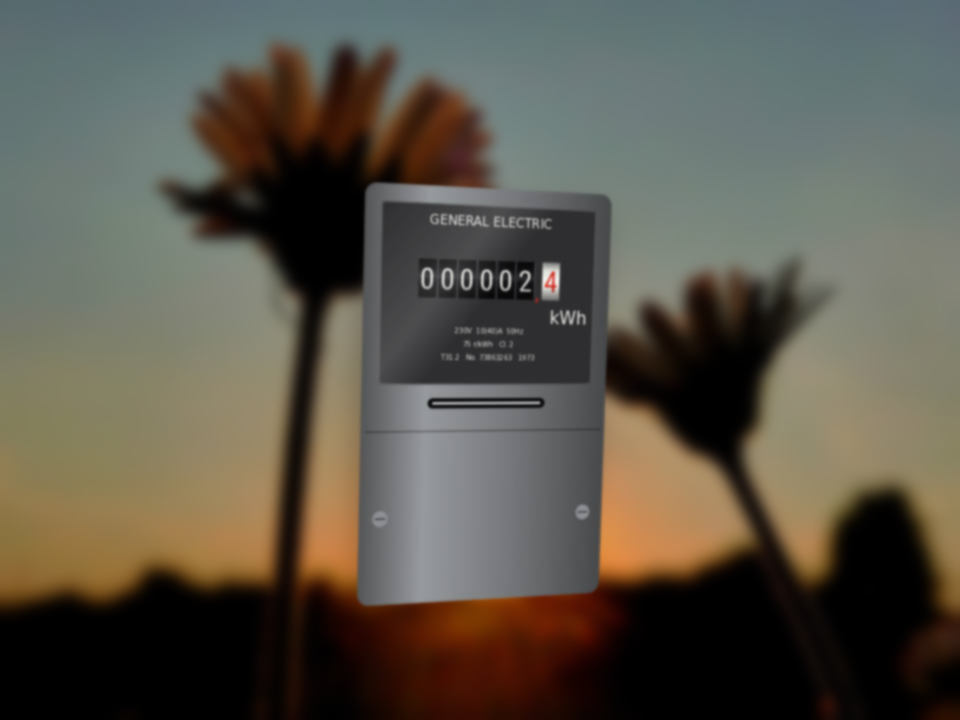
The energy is kWh 2.4
